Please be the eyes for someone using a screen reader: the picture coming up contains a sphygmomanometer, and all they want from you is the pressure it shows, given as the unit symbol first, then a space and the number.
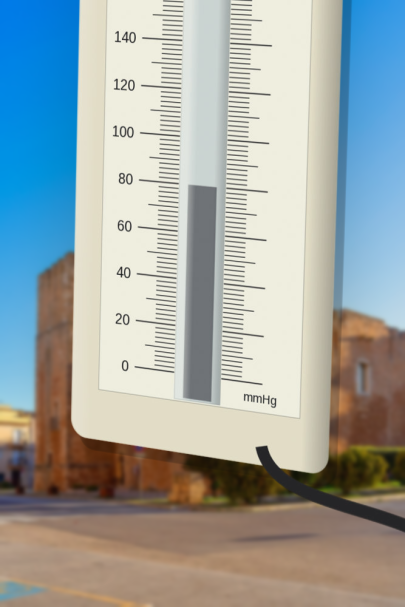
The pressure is mmHg 80
